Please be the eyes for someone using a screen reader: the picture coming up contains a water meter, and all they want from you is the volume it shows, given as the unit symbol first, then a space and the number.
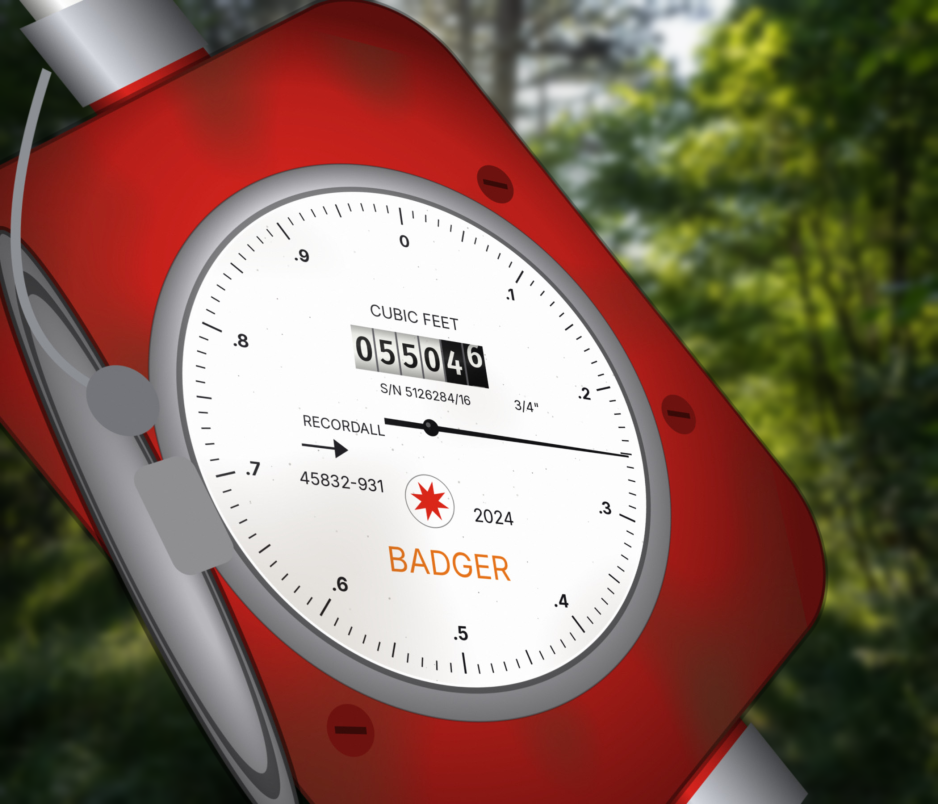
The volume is ft³ 55046.25
